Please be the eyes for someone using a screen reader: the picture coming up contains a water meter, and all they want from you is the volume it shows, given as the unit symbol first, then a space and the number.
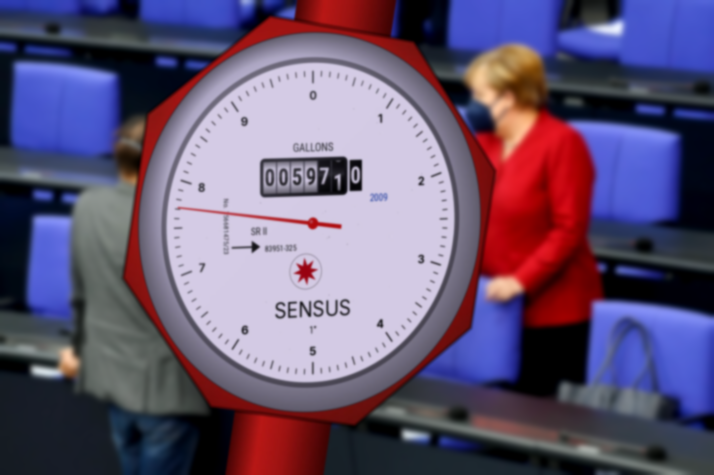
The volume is gal 59707.7
